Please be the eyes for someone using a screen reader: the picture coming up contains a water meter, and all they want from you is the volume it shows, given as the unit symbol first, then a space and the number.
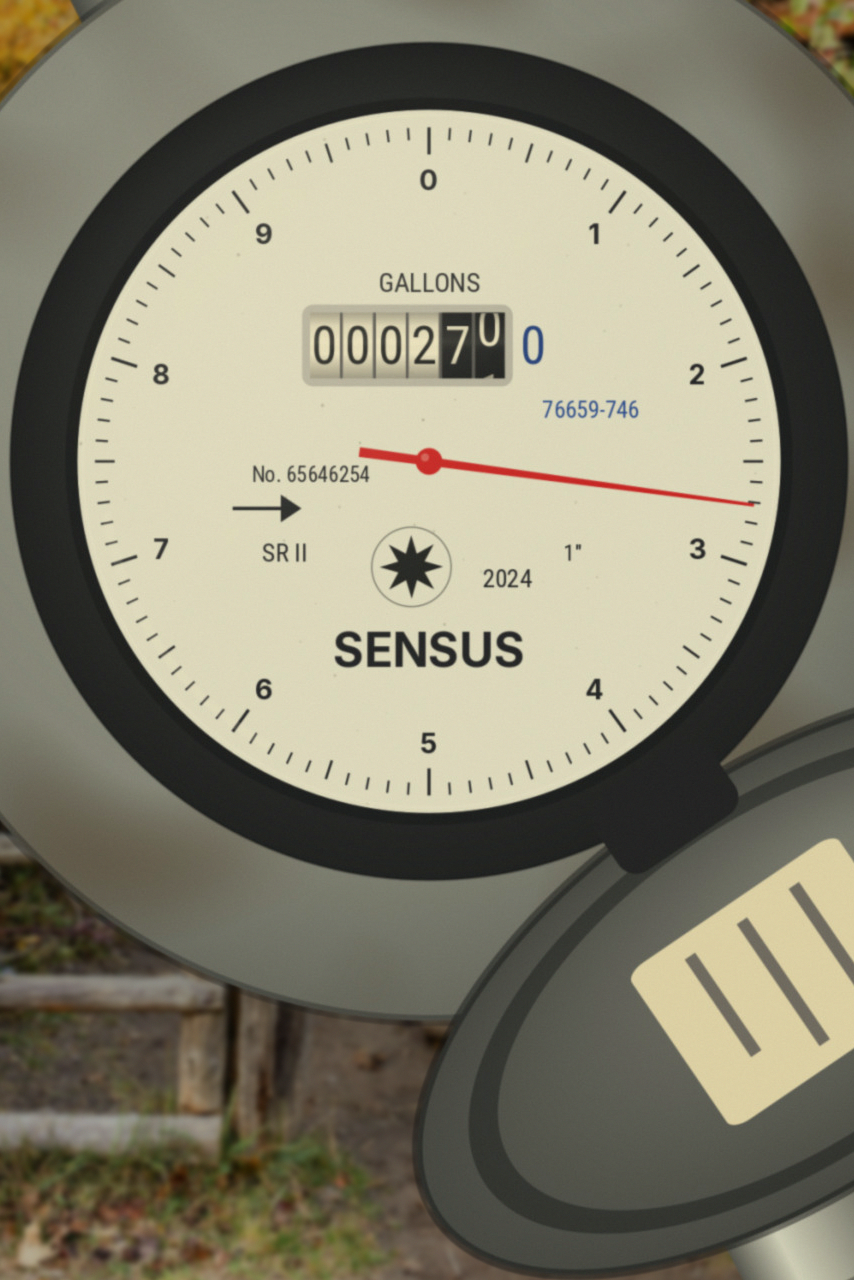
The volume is gal 2702.7
